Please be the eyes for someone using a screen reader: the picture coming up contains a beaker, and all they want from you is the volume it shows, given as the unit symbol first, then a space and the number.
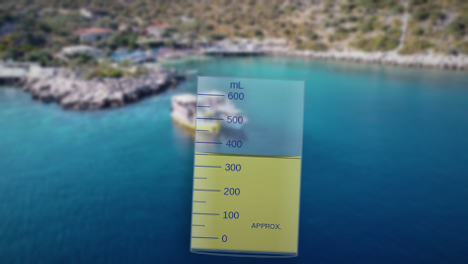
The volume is mL 350
